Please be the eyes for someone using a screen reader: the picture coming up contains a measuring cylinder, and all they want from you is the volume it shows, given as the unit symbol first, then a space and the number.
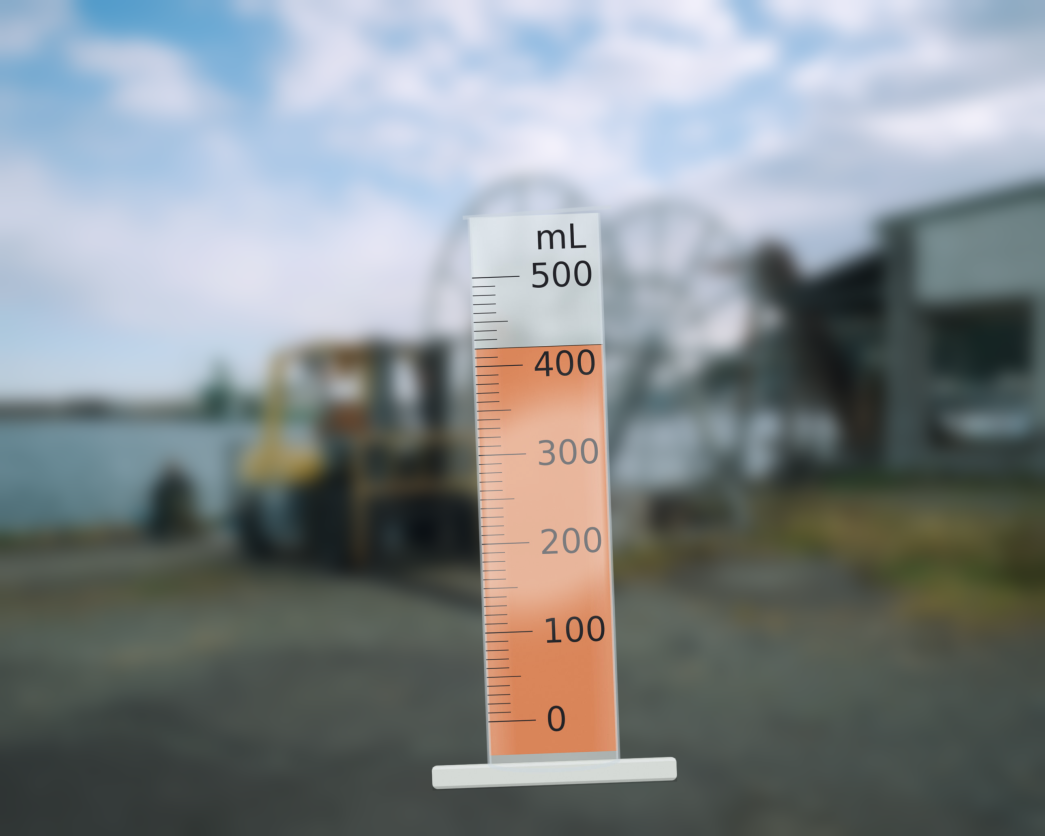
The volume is mL 420
